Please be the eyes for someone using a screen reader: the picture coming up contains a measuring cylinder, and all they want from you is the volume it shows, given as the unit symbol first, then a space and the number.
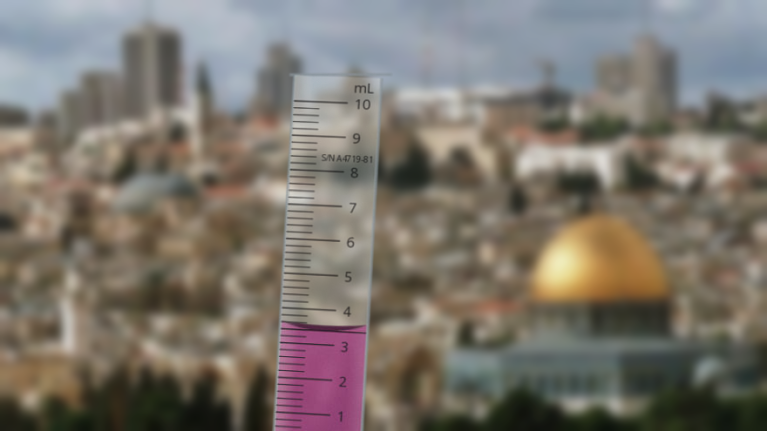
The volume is mL 3.4
